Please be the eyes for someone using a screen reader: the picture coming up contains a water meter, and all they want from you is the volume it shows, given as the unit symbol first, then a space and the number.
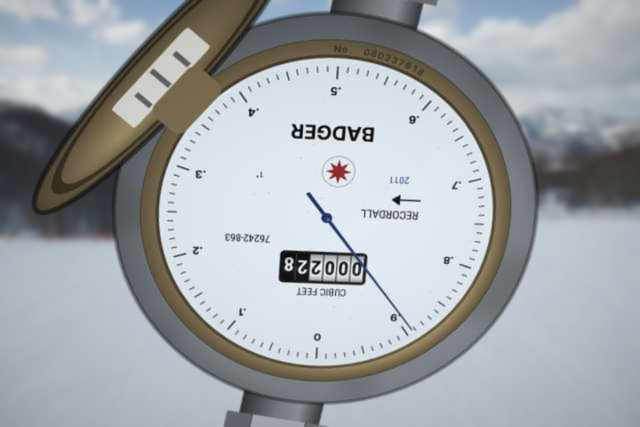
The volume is ft³ 227.89
